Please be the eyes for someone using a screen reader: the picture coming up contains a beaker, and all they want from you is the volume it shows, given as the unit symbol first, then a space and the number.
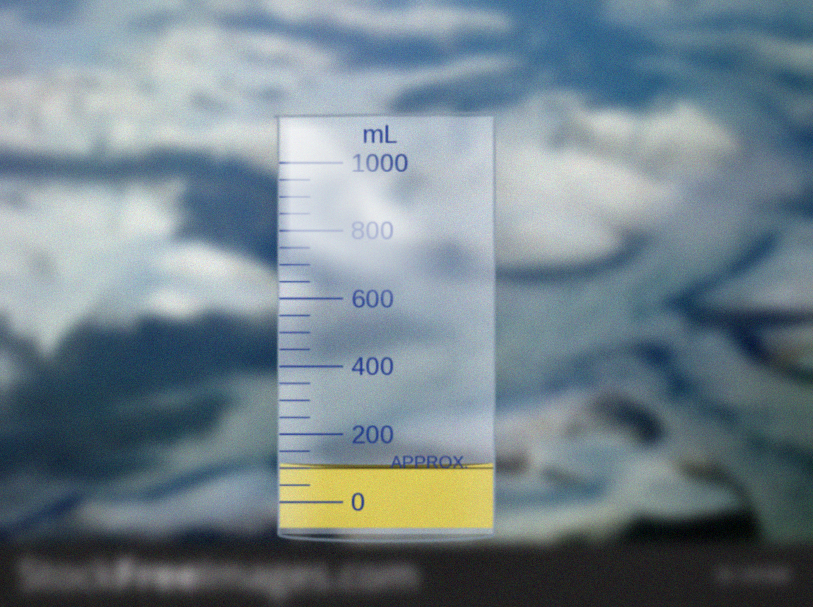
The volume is mL 100
